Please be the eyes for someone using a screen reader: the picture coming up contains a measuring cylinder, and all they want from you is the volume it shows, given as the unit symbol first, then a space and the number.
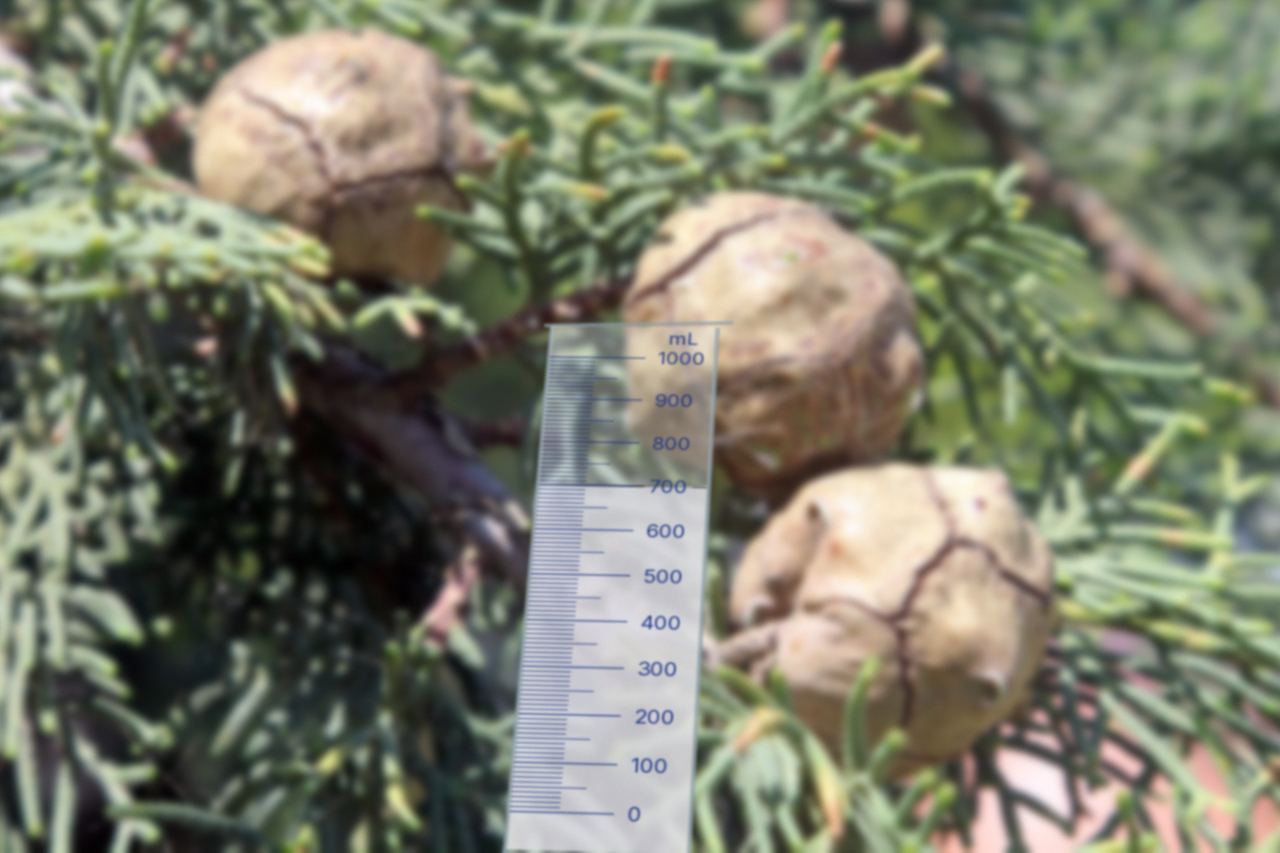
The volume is mL 700
